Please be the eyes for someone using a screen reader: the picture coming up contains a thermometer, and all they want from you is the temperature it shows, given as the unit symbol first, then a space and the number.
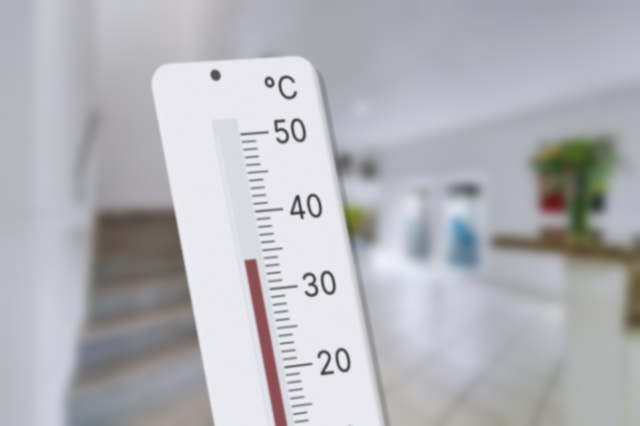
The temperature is °C 34
